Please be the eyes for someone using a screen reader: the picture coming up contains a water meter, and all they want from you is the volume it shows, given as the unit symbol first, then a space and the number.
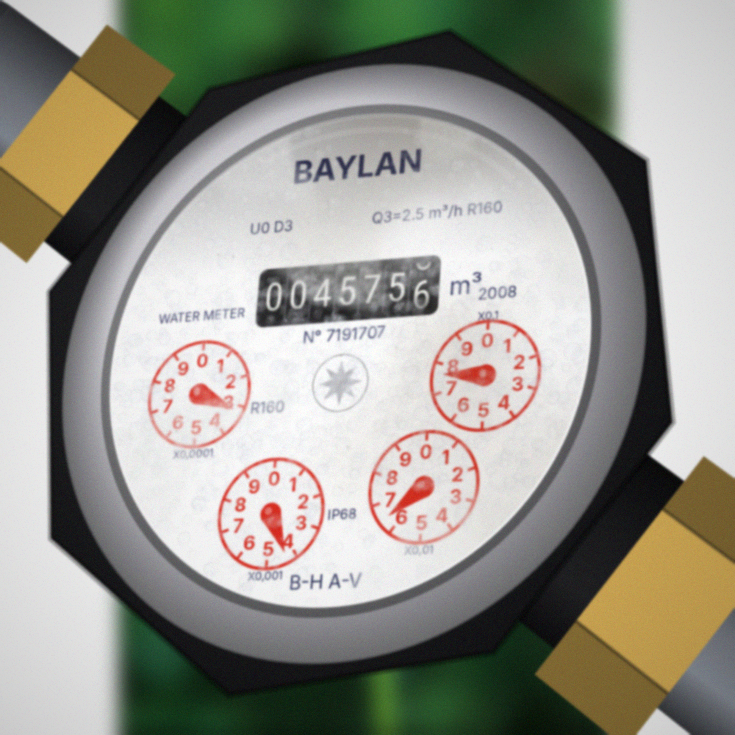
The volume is m³ 45755.7643
